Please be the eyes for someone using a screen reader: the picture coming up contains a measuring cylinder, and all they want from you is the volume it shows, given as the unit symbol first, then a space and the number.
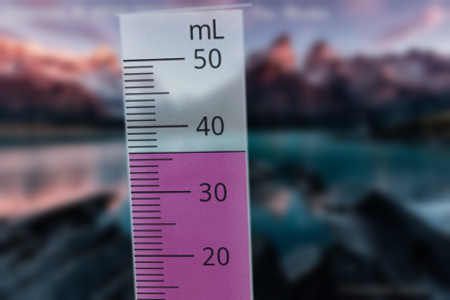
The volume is mL 36
